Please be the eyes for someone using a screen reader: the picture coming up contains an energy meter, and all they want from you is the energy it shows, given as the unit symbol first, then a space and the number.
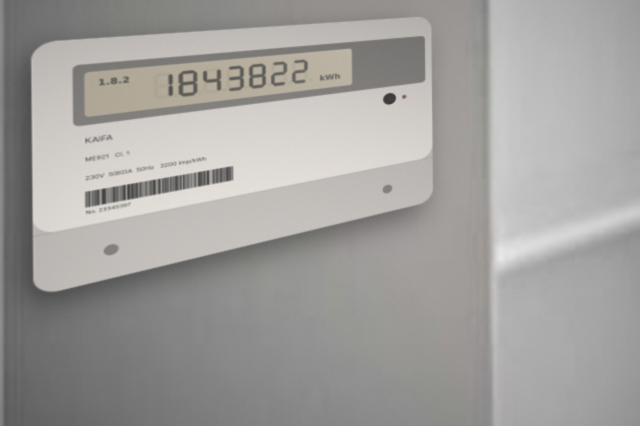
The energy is kWh 1843822
